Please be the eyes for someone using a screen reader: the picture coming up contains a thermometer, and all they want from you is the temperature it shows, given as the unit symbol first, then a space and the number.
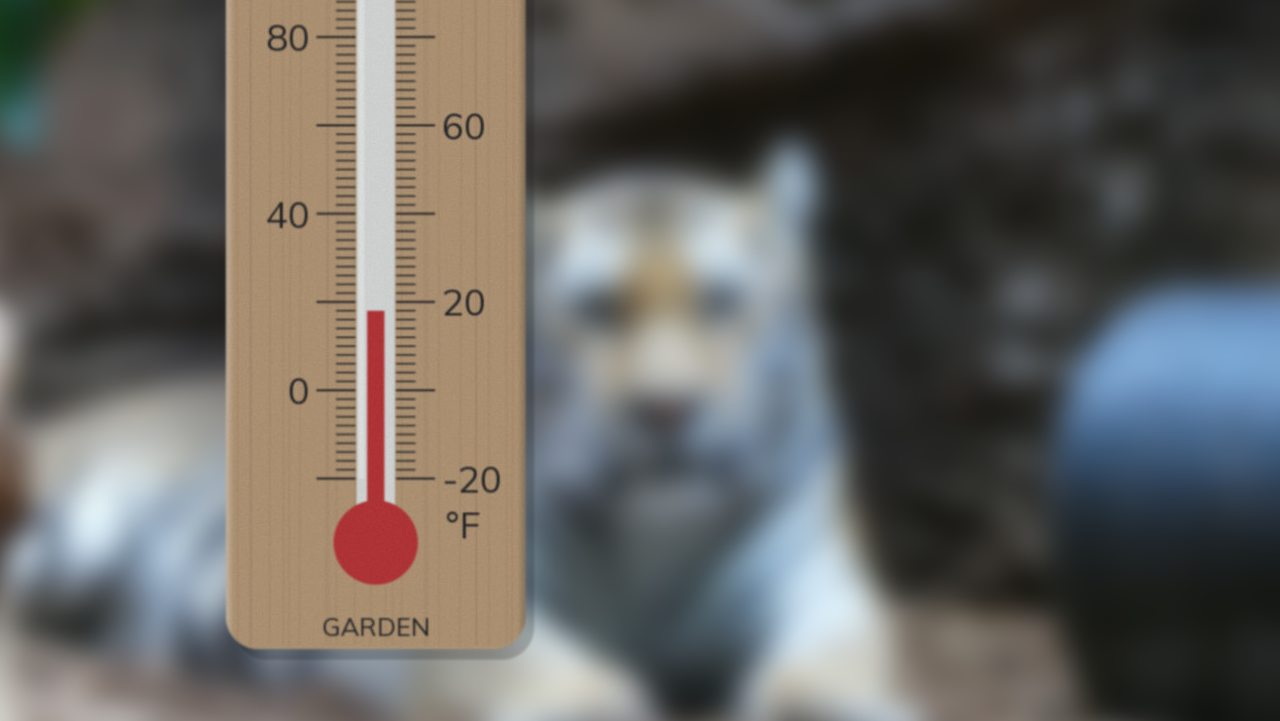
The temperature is °F 18
